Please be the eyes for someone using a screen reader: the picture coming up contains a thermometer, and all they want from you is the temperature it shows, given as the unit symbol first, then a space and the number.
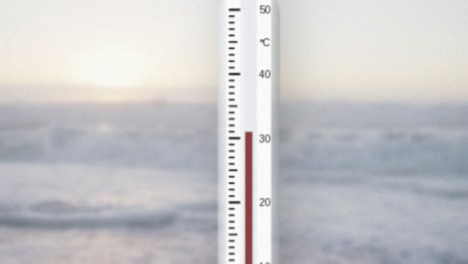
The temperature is °C 31
